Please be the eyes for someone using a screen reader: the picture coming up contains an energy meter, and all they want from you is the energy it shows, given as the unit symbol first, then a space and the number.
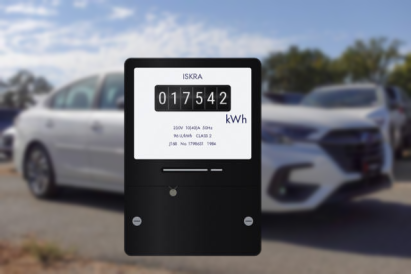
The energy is kWh 17542
